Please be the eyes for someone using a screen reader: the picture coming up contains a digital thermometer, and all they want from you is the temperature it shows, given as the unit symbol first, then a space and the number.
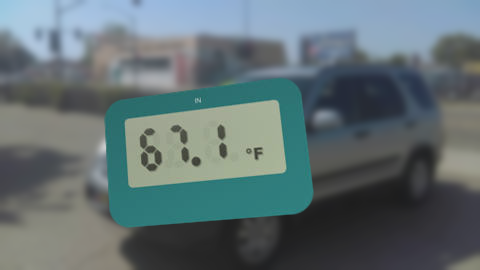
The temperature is °F 67.1
